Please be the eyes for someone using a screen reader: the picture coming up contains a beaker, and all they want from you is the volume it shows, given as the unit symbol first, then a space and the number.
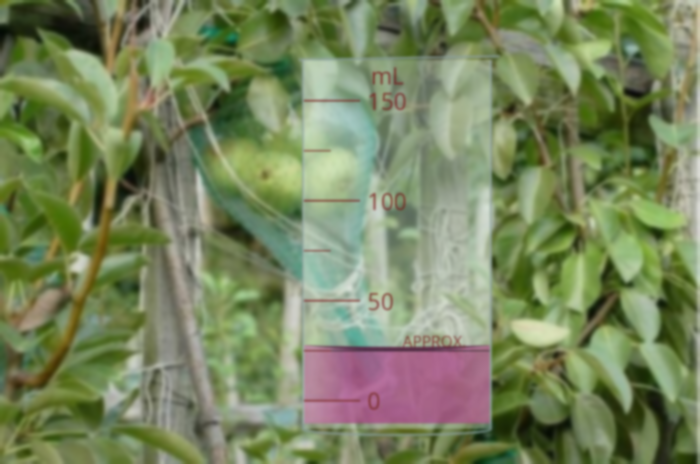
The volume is mL 25
